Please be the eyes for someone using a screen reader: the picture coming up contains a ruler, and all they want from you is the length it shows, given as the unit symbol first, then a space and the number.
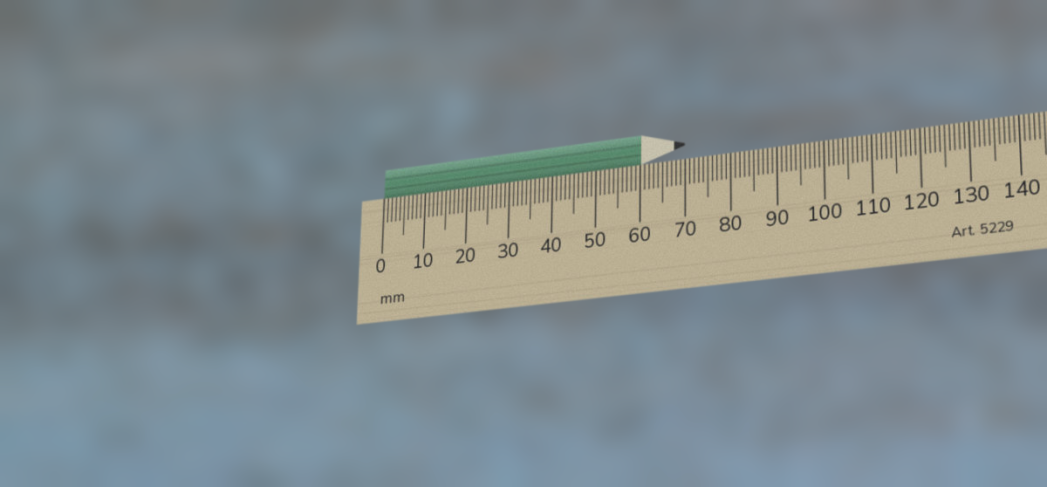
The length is mm 70
